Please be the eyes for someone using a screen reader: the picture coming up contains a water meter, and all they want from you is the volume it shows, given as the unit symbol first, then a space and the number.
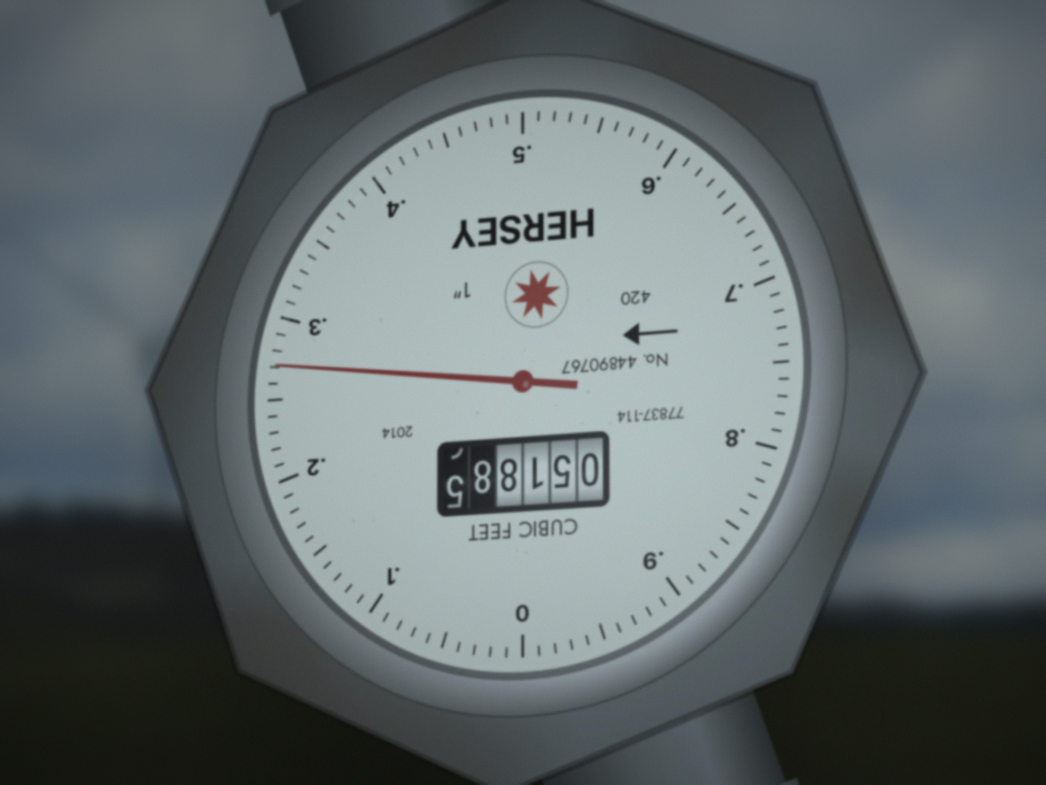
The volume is ft³ 51885.27
